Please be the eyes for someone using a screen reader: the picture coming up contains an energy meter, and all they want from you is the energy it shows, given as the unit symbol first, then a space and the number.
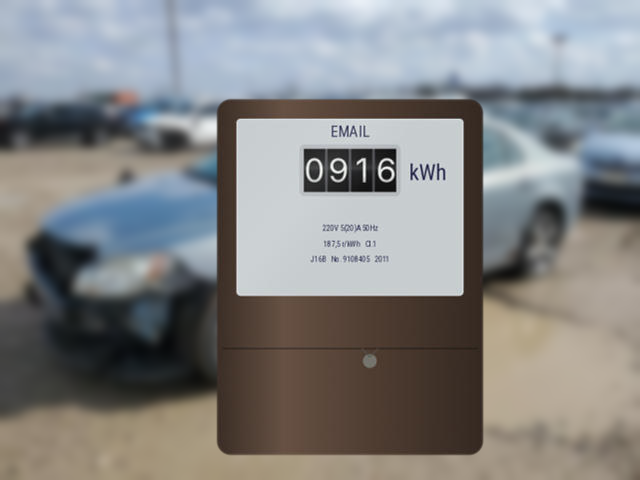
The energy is kWh 916
